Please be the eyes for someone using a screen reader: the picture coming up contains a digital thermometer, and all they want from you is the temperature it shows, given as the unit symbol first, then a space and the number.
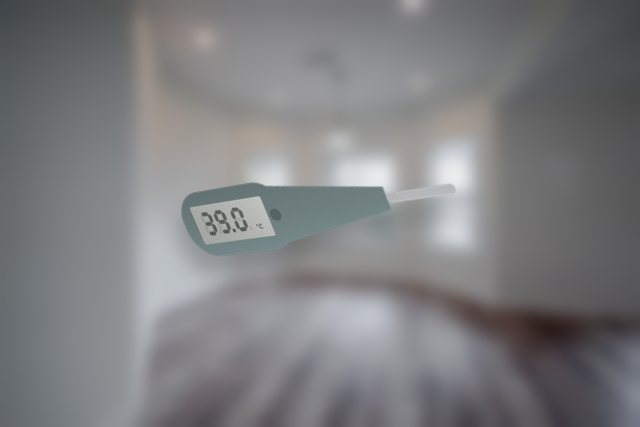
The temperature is °C 39.0
